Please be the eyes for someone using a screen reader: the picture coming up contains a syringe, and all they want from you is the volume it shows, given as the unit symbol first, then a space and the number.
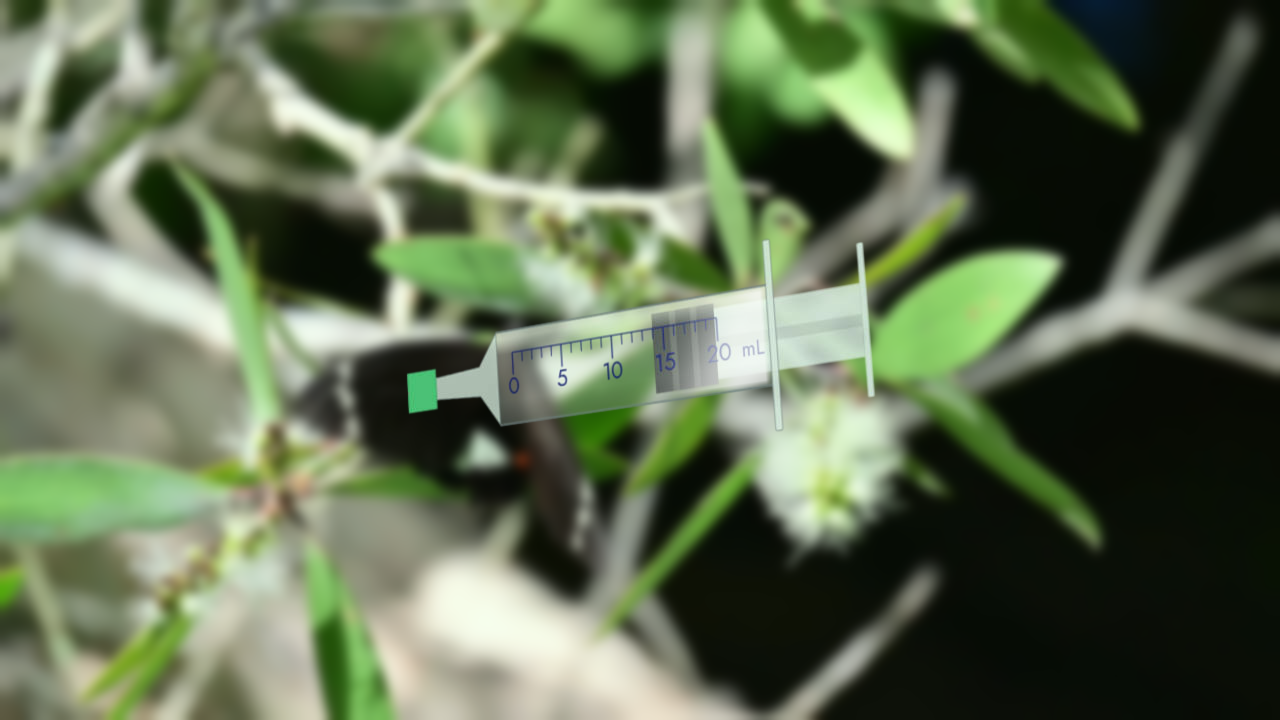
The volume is mL 14
